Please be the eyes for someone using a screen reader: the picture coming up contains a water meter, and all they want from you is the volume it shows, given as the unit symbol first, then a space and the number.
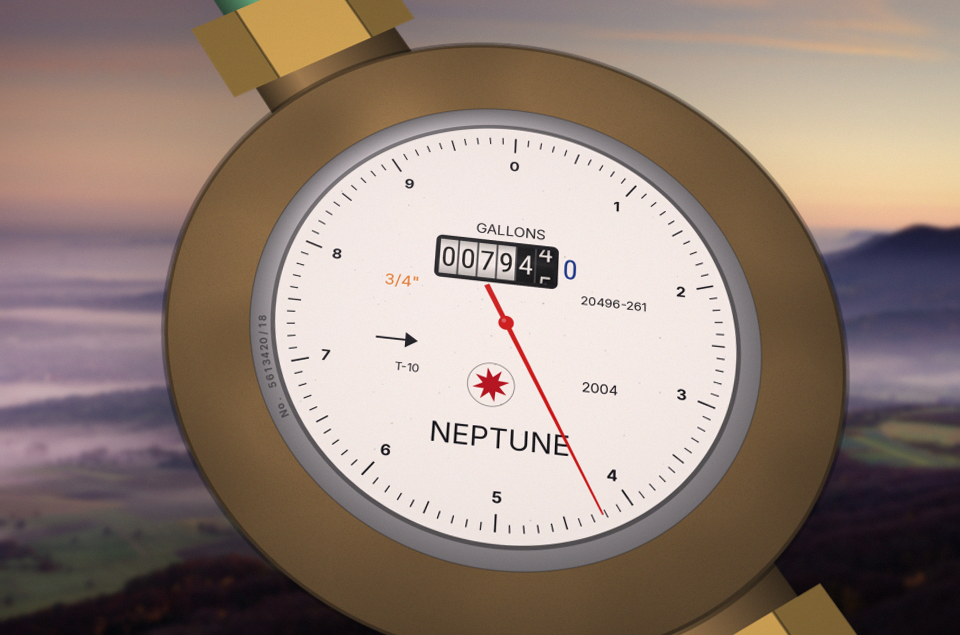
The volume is gal 79444.2
